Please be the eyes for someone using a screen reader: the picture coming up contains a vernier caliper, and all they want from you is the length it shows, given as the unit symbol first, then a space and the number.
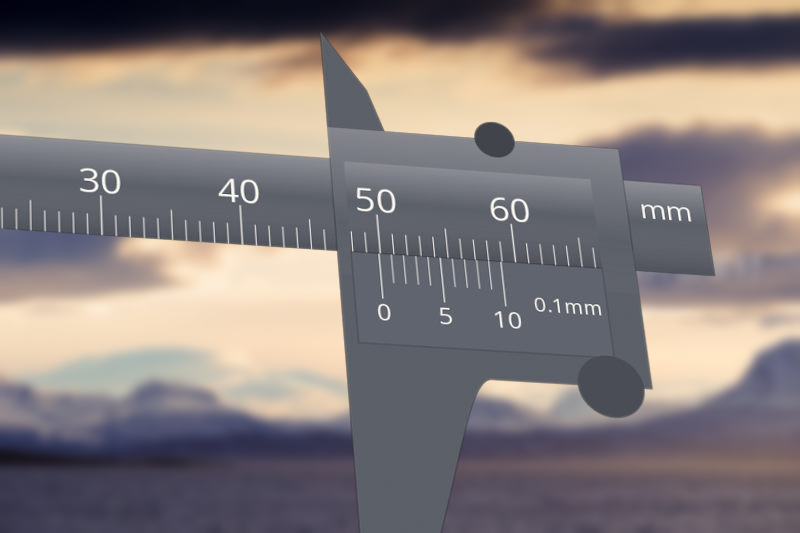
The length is mm 49.9
